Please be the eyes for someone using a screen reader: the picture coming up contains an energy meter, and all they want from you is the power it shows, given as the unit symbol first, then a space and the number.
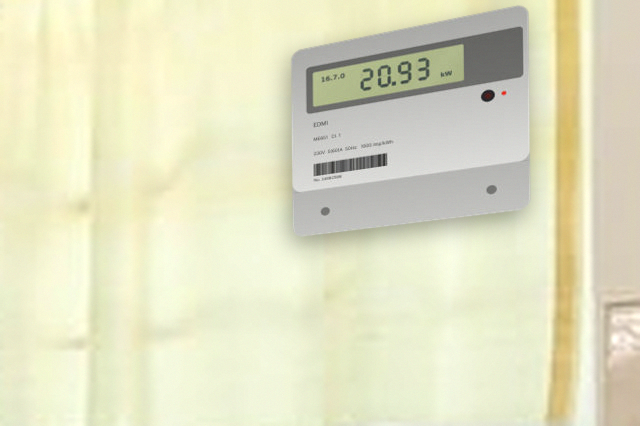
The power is kW 20.93
